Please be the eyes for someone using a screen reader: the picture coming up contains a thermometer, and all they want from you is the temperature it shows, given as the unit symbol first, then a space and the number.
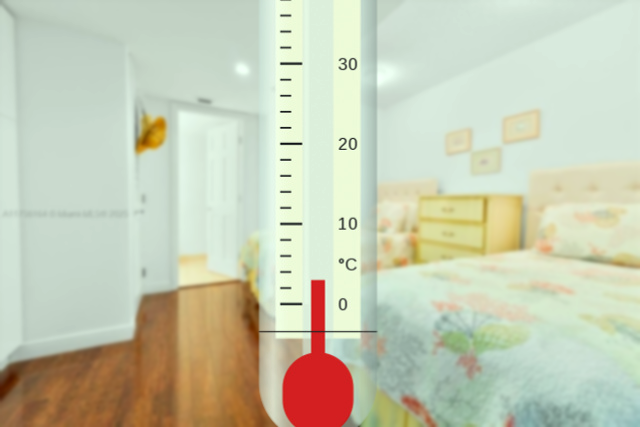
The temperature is °C 3
